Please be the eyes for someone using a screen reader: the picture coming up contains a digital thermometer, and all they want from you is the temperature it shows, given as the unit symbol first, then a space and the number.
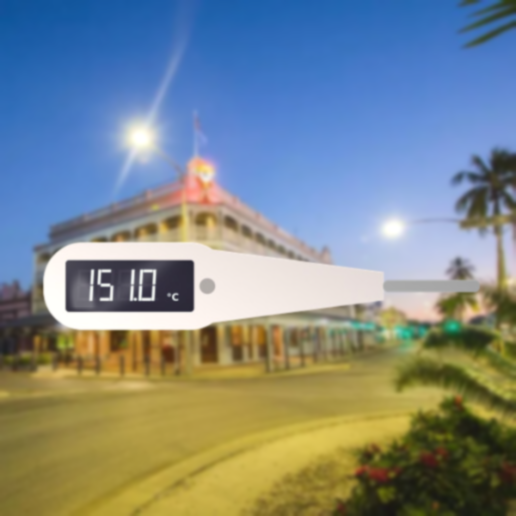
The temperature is °C 151.0
